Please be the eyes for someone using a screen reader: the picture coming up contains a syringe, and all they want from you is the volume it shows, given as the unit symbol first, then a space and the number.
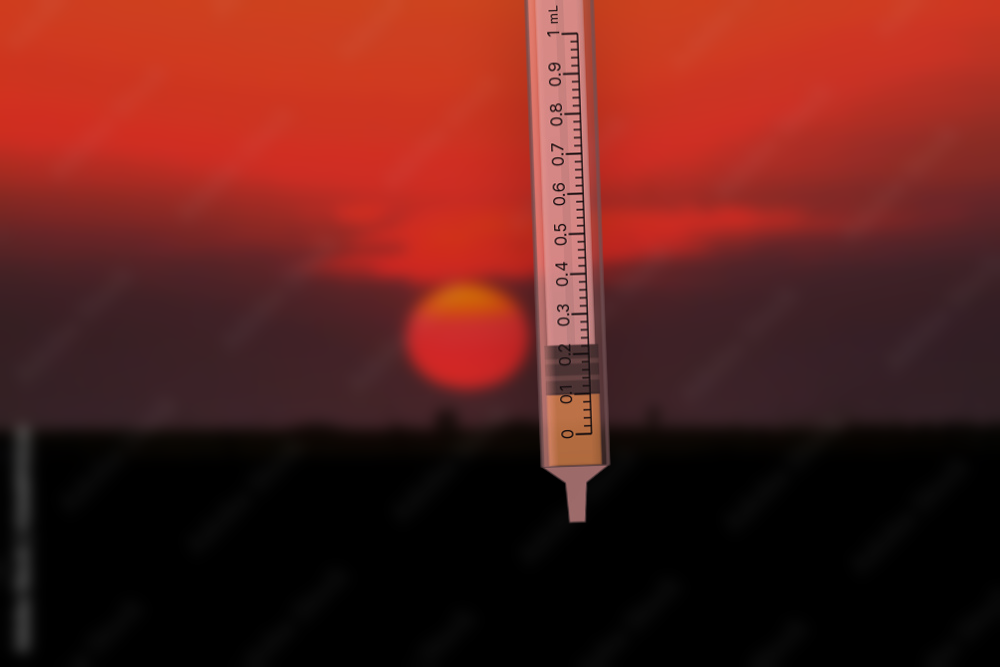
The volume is mL 0.1
